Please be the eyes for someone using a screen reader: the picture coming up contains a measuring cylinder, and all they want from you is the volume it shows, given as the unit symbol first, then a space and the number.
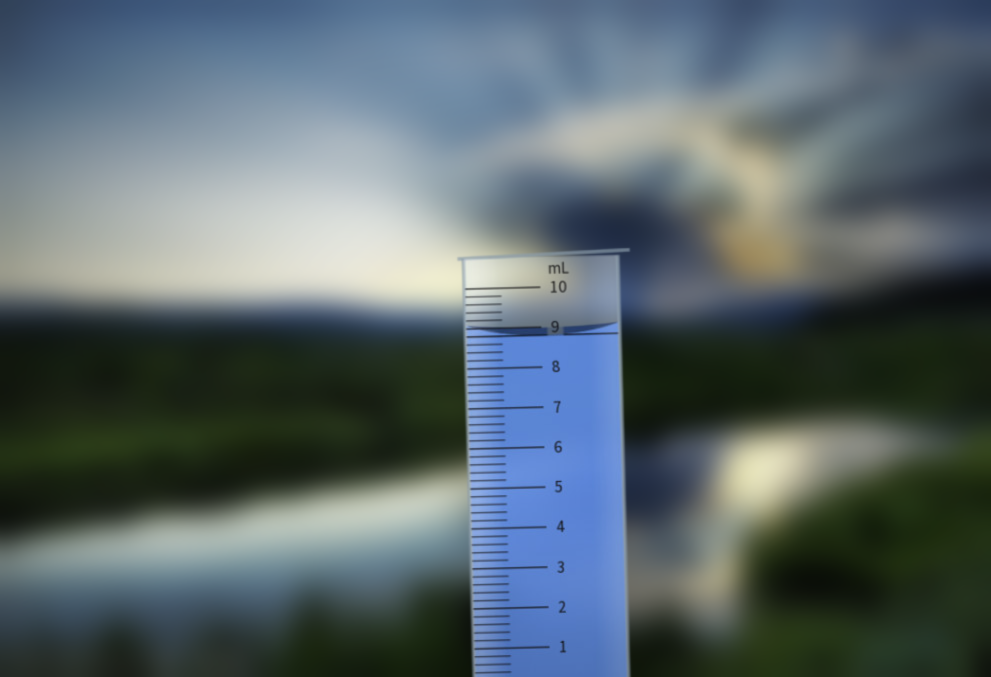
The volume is mL 8.8
